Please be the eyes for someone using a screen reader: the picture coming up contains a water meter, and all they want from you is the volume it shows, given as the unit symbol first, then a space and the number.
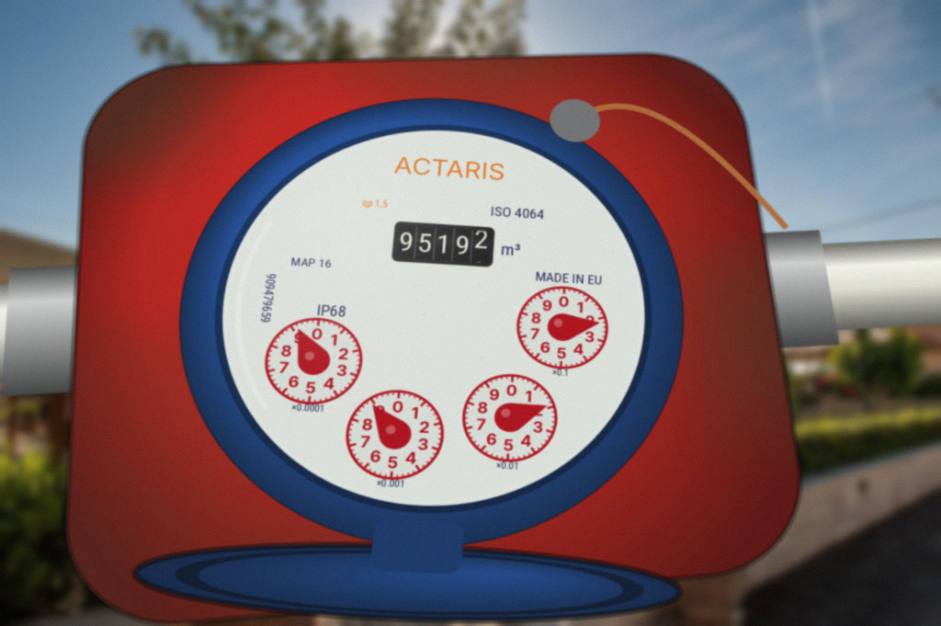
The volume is m³ 95192.2189
